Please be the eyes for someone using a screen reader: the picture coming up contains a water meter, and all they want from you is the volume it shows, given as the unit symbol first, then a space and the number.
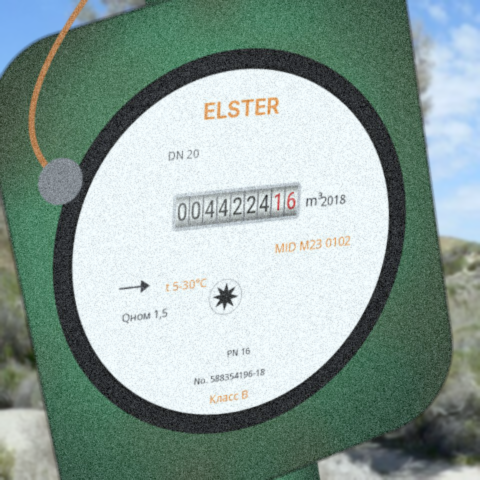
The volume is m³ 44224.16
